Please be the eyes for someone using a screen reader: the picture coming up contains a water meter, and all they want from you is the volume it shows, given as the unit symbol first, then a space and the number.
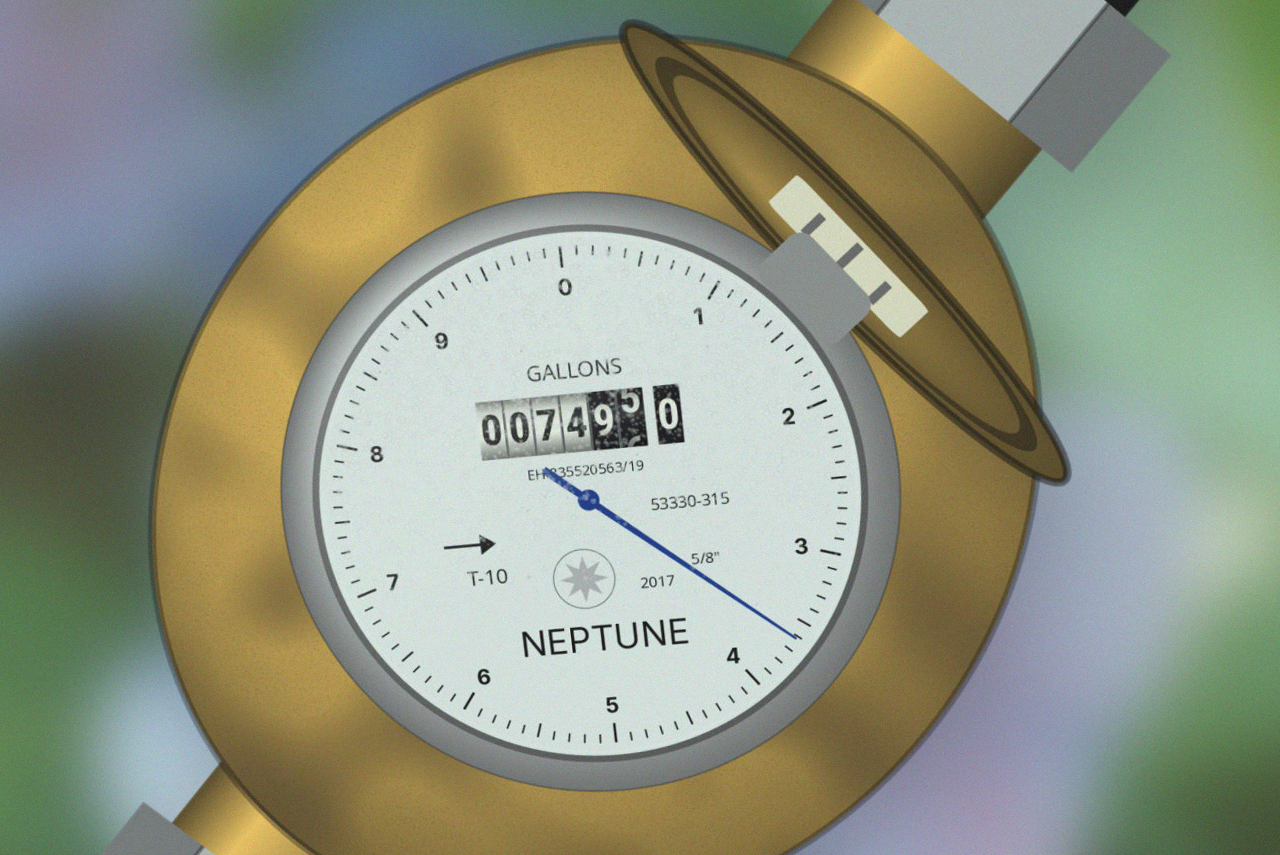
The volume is gal 74953.6
